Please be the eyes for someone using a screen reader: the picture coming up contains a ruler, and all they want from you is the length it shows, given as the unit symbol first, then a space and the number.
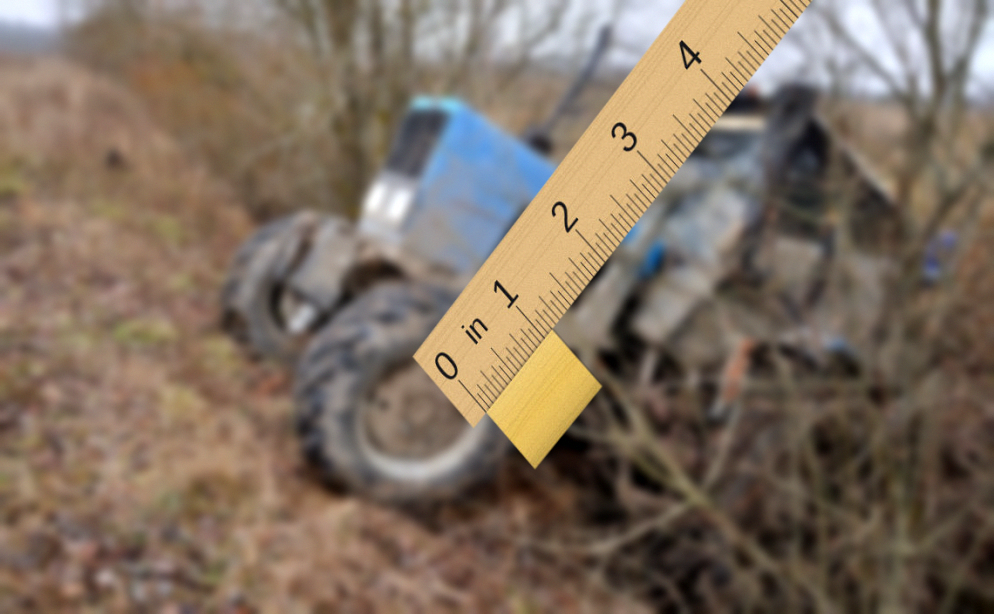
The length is in 1.125
